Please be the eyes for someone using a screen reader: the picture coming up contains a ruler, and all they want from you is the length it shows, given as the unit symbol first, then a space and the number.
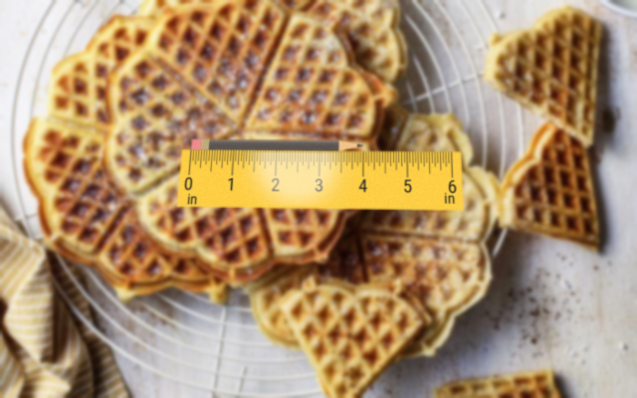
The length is in 4
